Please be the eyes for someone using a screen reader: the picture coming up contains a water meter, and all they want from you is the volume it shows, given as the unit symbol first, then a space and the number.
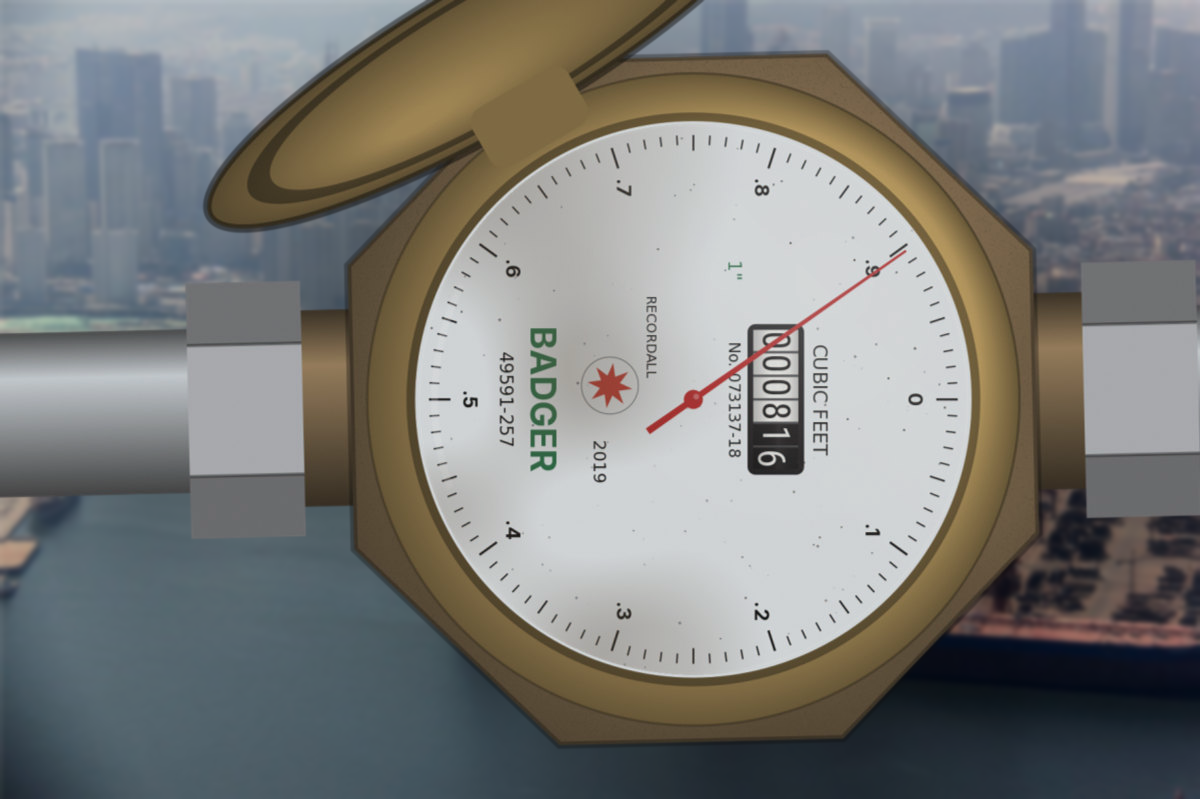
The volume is ft³ 815.90
